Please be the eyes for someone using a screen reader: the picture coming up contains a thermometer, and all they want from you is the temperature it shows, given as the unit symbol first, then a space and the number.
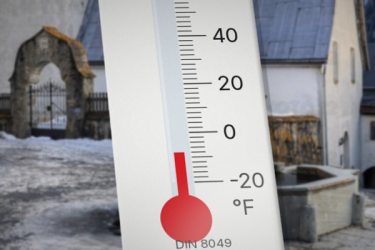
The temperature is °F -8
